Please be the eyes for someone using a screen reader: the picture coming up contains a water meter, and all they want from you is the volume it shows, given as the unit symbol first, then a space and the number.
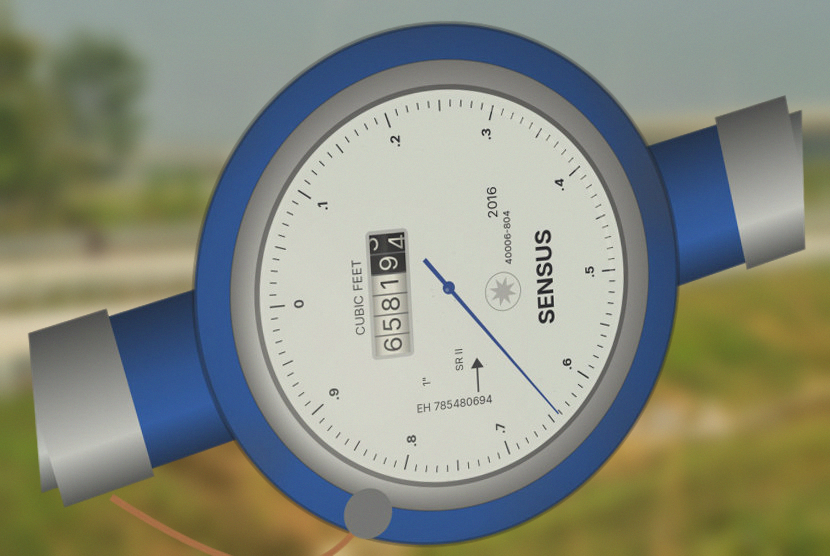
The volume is ft³ 658193.64
